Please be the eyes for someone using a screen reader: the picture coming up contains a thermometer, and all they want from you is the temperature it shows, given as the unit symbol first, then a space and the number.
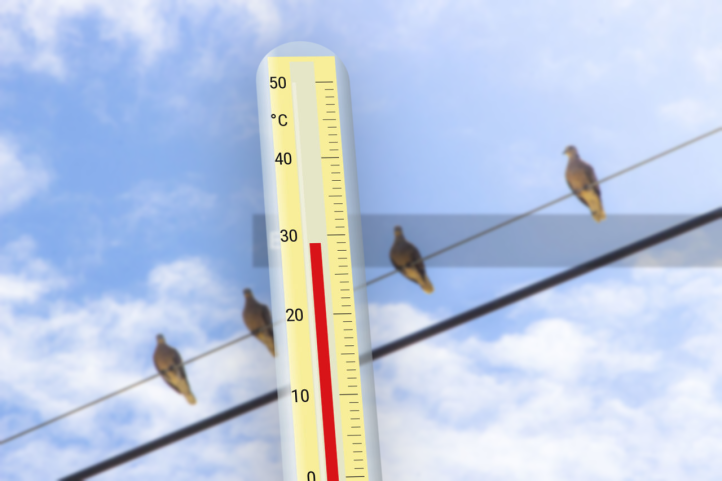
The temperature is °C 29
